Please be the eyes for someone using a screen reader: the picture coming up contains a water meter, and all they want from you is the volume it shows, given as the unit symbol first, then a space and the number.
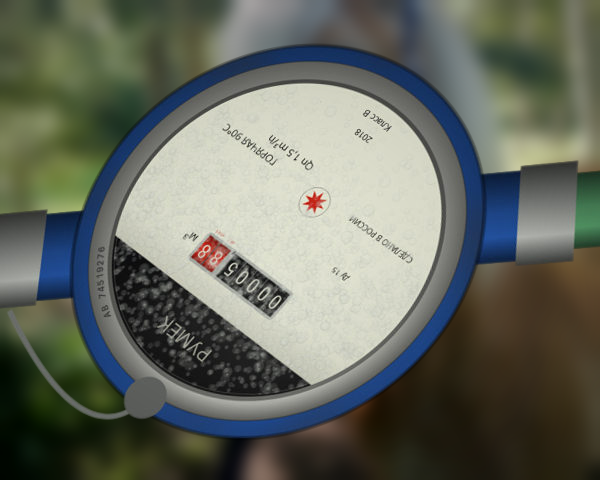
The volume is m³ 5.88
